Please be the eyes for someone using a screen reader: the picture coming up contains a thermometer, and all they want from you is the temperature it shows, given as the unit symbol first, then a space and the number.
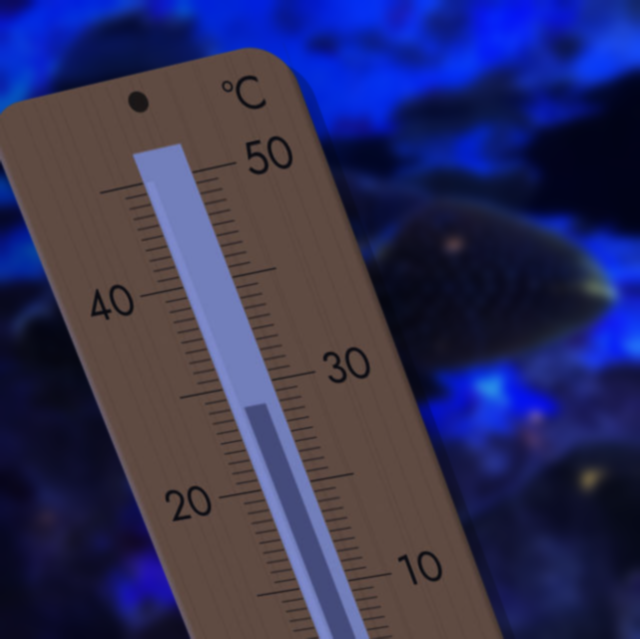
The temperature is °C 28
